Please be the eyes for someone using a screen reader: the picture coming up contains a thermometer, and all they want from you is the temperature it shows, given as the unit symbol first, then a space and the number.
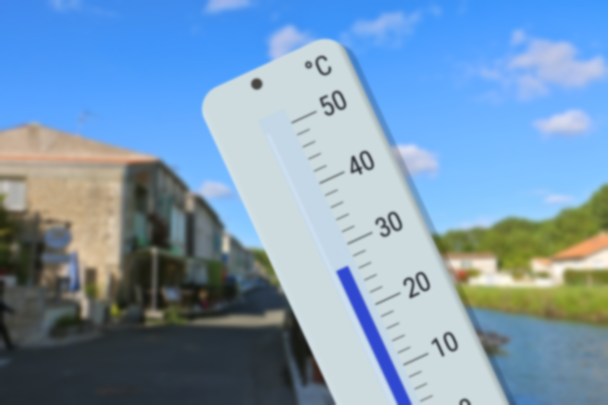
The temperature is °C 27
